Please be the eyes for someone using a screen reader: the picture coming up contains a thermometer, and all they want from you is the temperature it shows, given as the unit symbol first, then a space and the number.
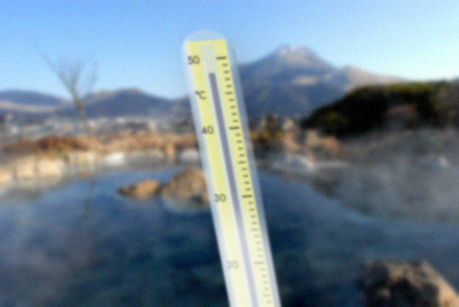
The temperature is °C 48
